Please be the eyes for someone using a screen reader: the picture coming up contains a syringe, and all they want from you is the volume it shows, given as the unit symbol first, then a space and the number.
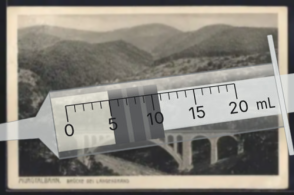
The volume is mL 5
